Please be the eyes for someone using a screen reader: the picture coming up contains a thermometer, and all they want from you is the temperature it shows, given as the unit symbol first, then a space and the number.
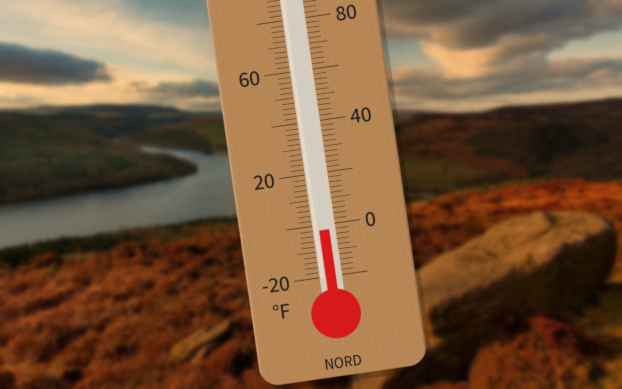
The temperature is °F -2
